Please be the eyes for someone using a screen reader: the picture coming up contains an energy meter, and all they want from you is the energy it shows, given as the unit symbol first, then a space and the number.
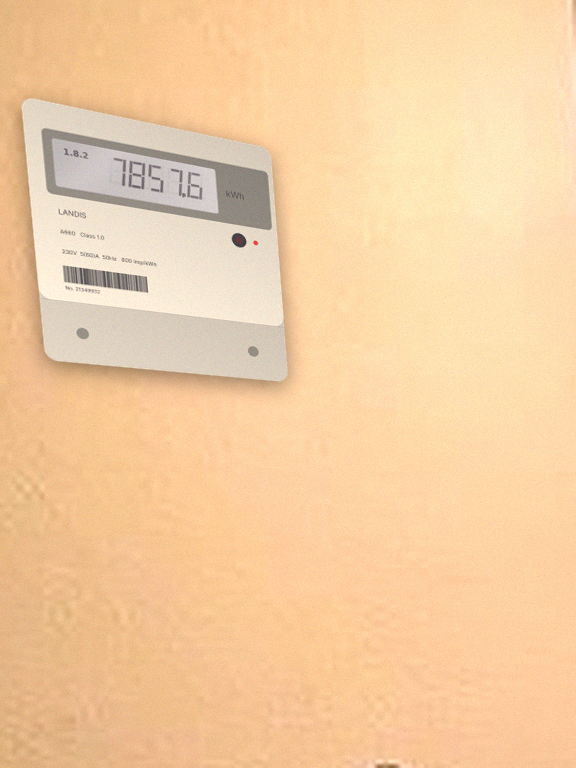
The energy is kWh 7857.6
